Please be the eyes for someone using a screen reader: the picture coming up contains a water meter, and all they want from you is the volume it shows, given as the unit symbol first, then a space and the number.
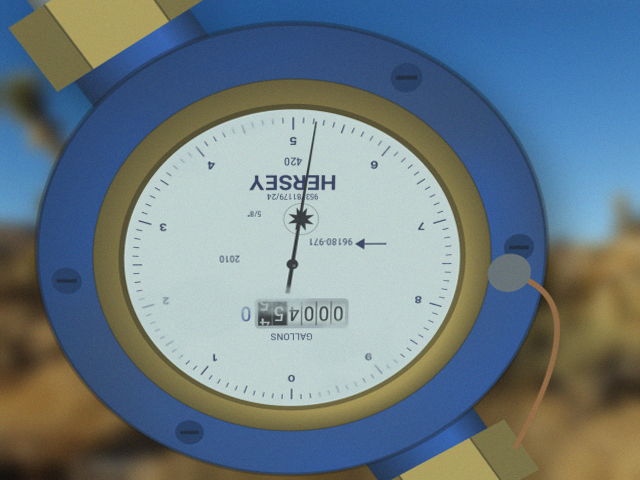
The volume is gal 4545.2
